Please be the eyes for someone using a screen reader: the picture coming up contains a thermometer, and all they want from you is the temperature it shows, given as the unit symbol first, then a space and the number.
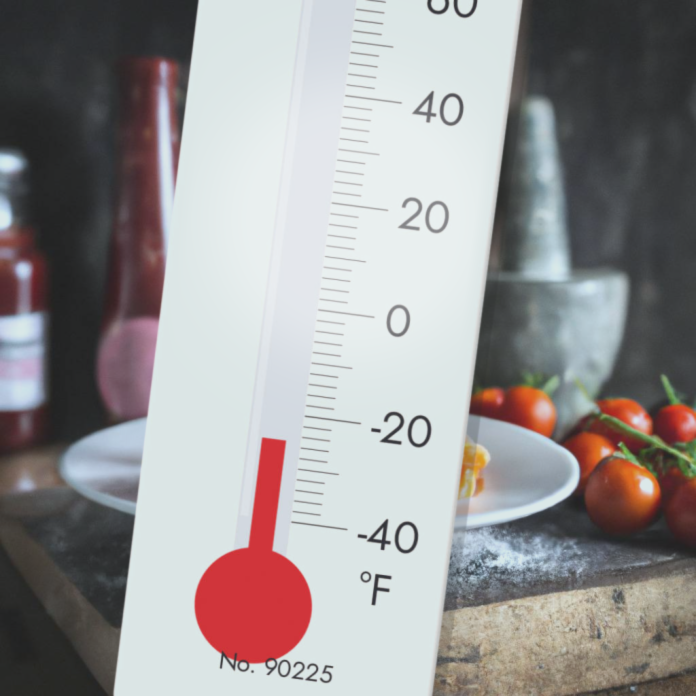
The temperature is °F -25
